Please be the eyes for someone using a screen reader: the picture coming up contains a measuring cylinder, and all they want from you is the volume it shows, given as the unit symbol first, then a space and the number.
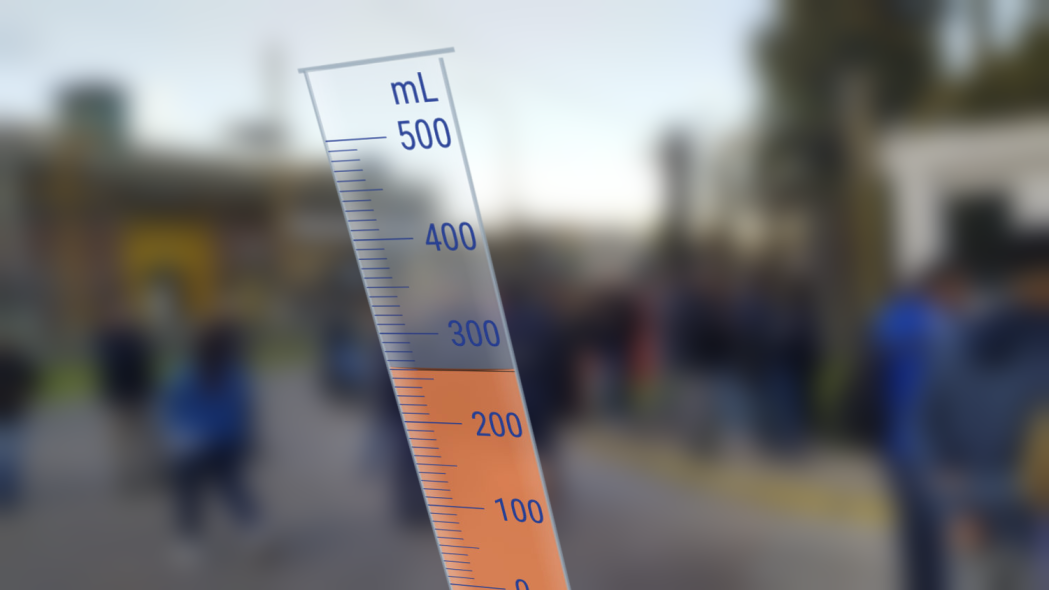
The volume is mL 260
